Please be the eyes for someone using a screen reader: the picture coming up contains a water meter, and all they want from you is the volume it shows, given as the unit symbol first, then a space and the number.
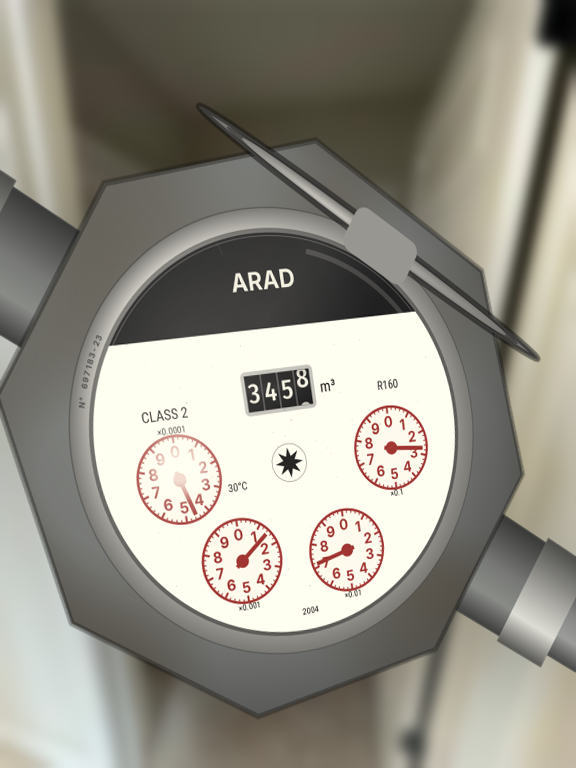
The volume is m³ 3458.2714
